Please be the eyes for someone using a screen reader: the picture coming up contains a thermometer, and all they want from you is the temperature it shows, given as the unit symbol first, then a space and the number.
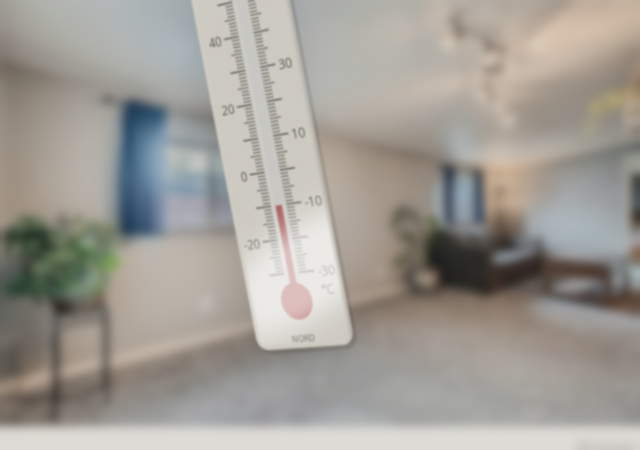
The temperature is °C -10
